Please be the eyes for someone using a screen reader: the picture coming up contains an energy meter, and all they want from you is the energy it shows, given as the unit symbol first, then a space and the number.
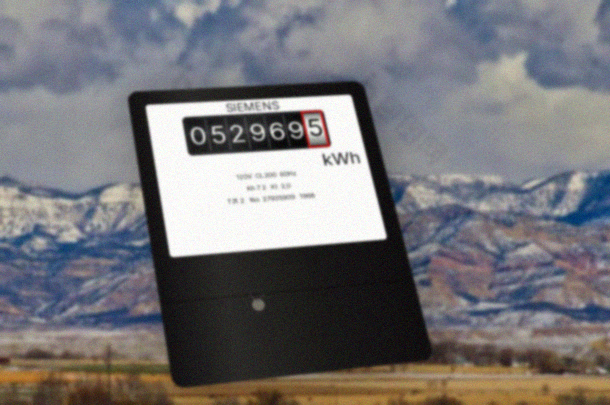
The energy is kWh 52969.5
